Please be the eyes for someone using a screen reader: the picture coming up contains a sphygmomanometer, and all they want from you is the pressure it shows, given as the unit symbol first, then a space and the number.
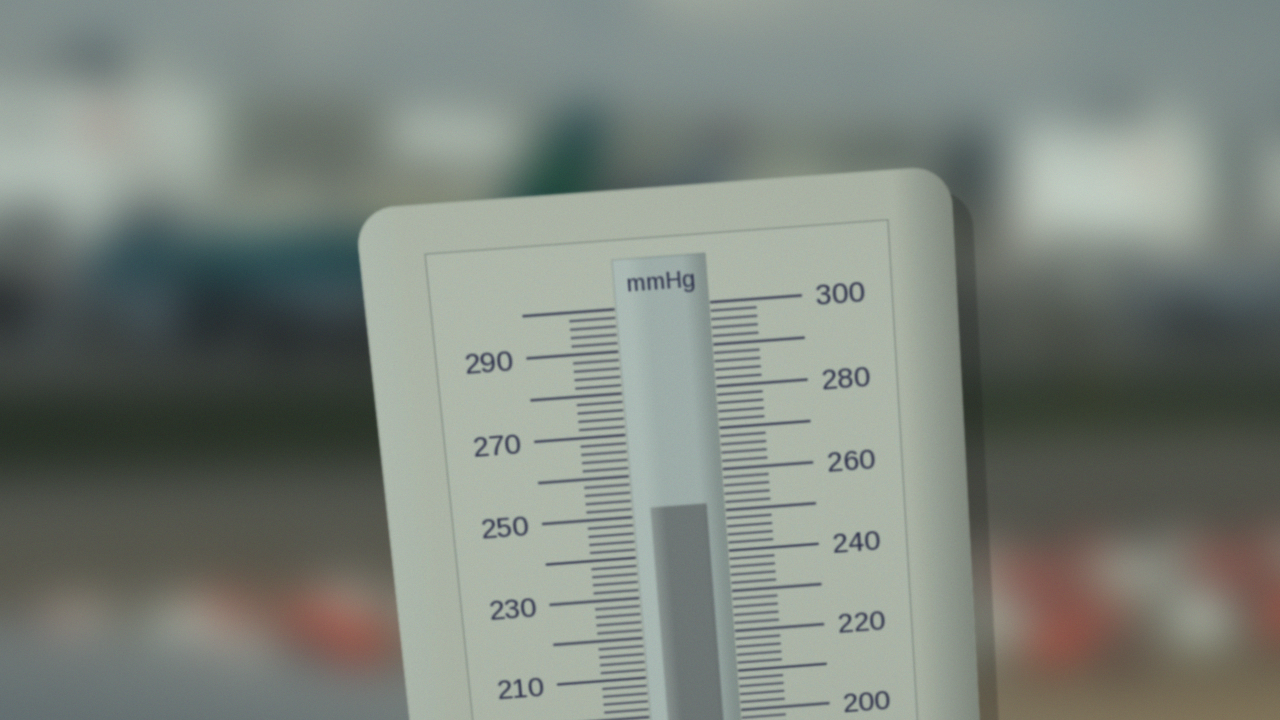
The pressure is mmHg 252
